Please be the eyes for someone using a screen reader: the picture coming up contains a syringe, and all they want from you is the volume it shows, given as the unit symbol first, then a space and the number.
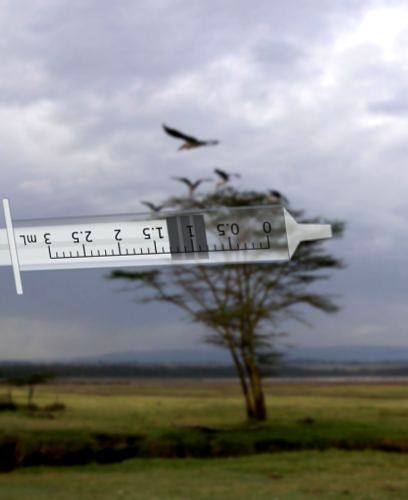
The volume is mL 0.8
